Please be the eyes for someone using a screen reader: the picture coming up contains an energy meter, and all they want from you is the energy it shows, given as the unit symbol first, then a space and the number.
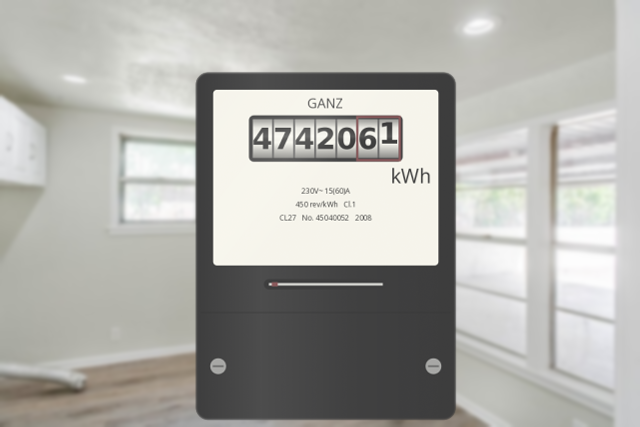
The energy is kWh 47420.61
